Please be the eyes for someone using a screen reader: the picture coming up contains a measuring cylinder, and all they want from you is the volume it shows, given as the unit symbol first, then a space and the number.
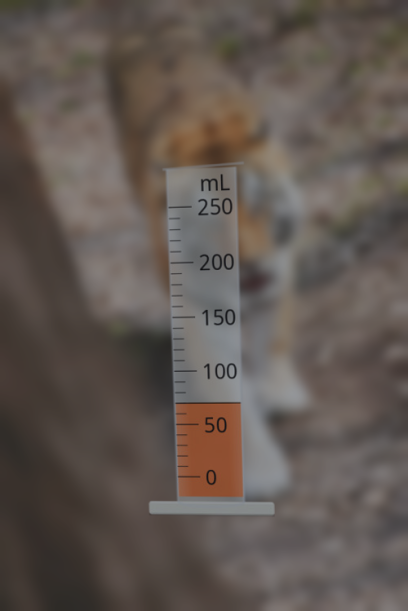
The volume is mL 70
